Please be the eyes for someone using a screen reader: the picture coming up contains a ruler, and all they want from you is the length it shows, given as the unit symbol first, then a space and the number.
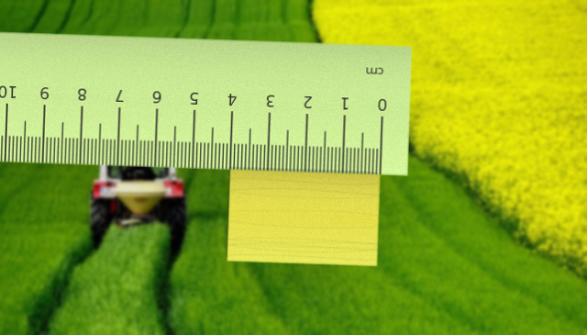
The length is cm 4
